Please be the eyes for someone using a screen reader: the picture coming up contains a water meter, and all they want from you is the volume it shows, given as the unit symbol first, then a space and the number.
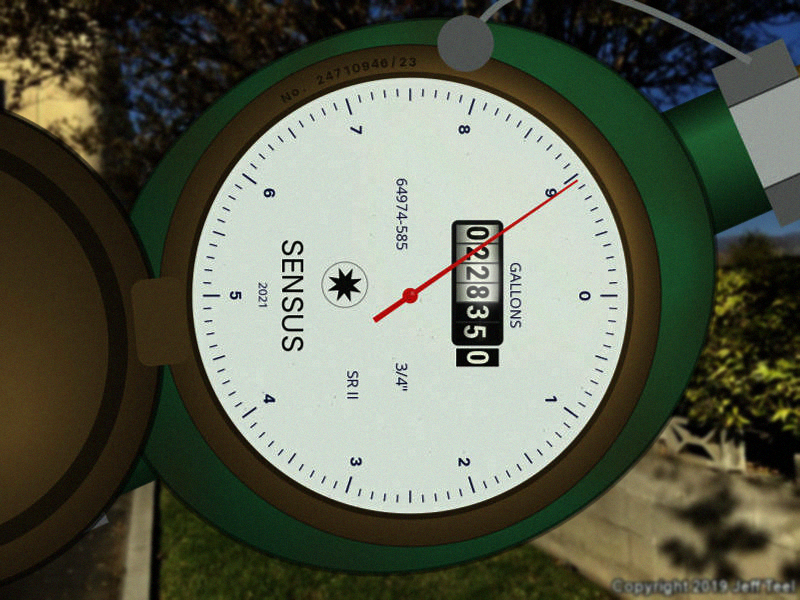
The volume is gal 228349.0
